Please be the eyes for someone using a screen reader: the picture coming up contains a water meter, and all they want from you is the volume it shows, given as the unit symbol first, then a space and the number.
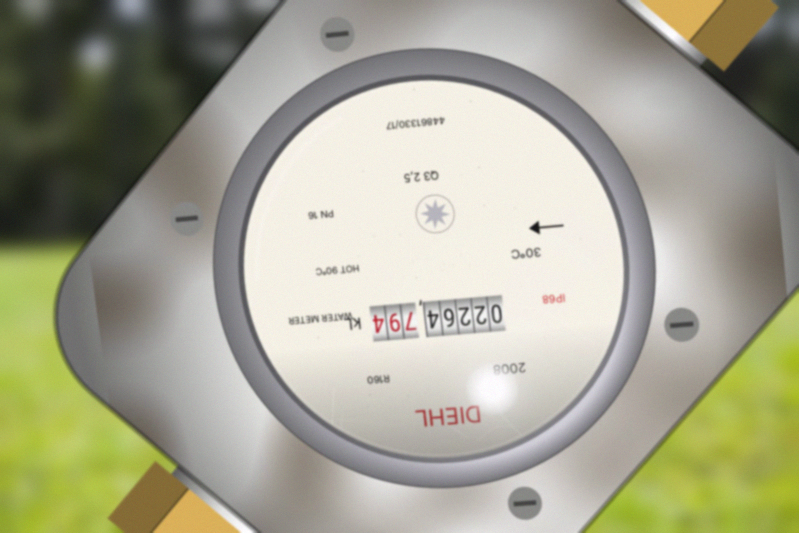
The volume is kL 2264.794
